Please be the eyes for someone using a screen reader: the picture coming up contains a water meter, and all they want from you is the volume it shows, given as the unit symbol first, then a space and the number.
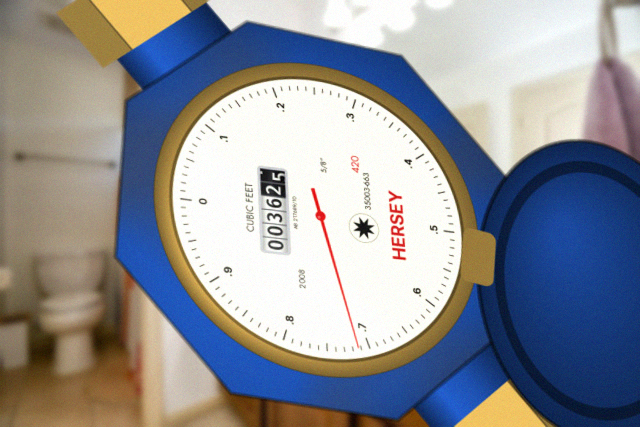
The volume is ft³ 3624.71
